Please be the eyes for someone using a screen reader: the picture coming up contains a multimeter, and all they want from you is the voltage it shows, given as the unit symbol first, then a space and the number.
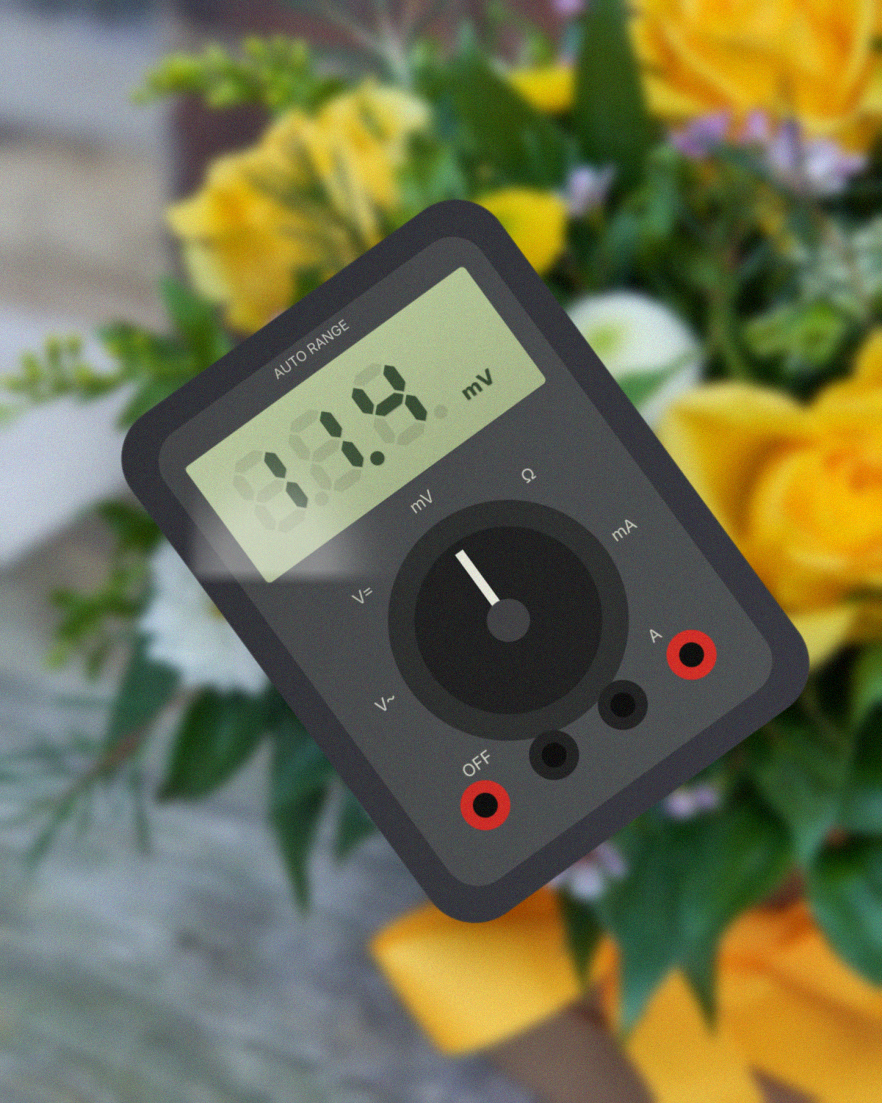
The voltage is mV 11.4
